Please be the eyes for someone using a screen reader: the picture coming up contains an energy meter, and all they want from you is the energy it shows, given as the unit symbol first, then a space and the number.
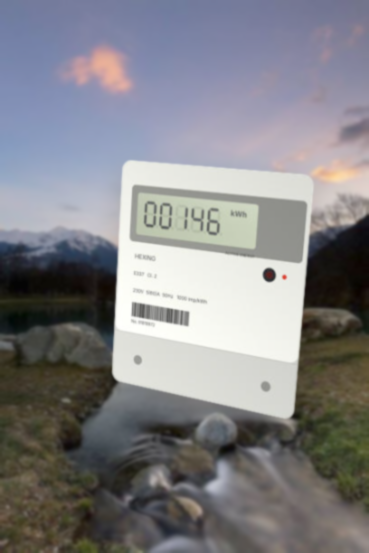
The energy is kWh 146
